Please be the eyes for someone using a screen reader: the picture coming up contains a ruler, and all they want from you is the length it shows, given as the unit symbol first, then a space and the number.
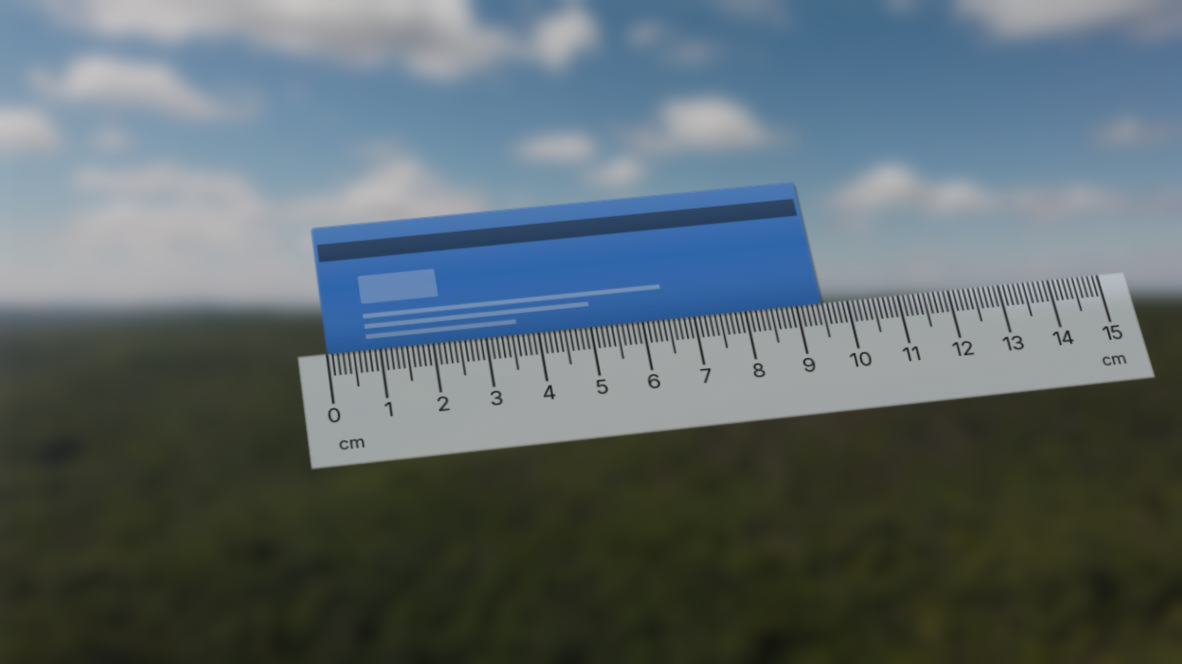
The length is cm 9.5
